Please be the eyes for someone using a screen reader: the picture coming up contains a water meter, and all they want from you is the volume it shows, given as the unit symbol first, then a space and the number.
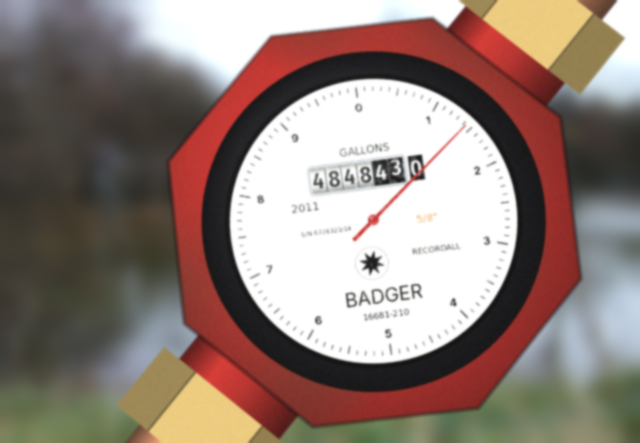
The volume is gal 4848431.4
